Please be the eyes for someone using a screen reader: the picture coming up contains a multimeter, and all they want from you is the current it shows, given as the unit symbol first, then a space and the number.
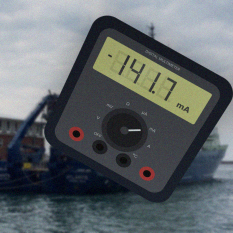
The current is mA -141.7
